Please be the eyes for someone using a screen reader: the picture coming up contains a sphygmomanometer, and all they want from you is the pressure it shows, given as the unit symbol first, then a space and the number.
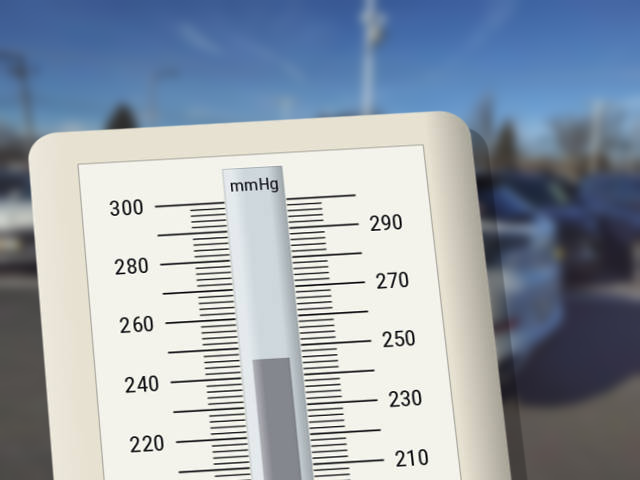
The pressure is mmHg 246
